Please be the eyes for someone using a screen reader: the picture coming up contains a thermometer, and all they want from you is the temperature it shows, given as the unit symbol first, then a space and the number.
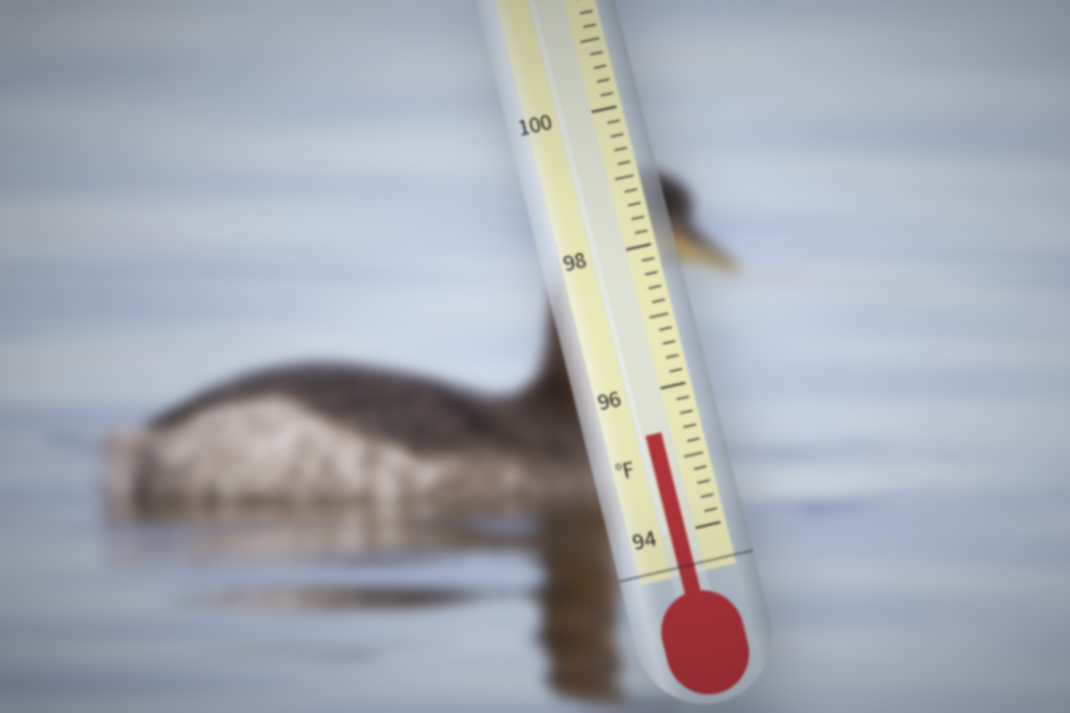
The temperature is °F 95.4
